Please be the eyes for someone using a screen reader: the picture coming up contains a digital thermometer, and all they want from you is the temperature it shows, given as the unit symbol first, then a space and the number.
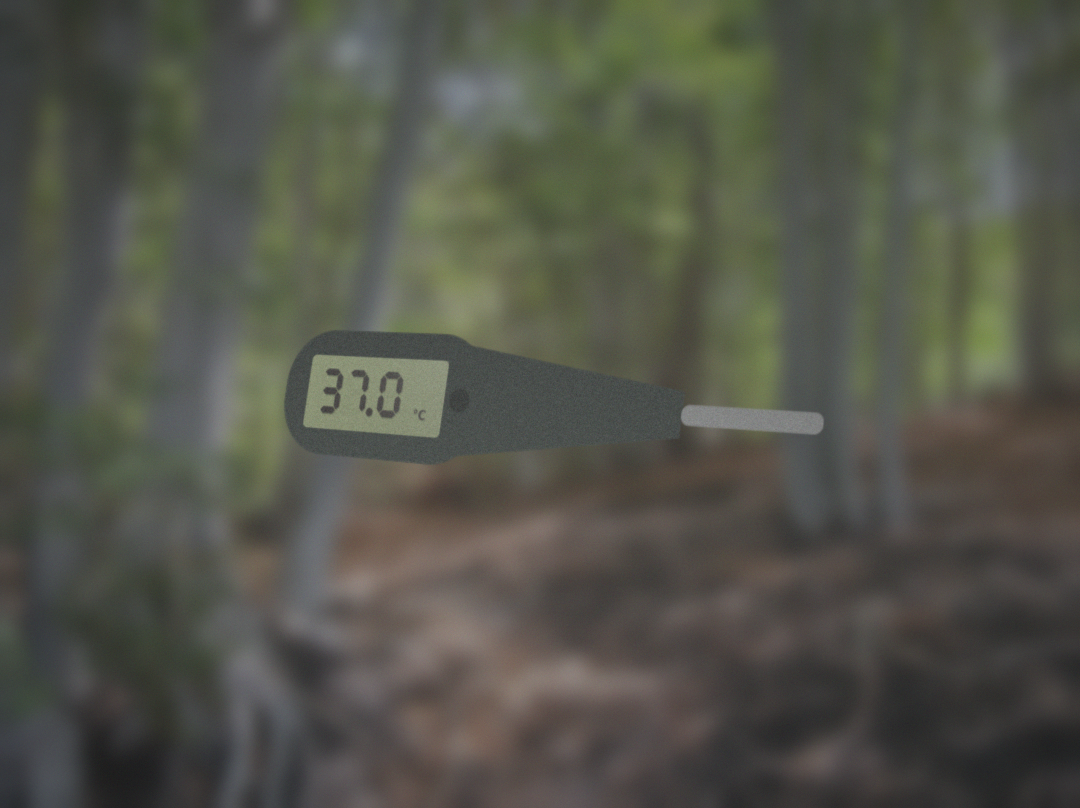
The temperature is °C 37.0
